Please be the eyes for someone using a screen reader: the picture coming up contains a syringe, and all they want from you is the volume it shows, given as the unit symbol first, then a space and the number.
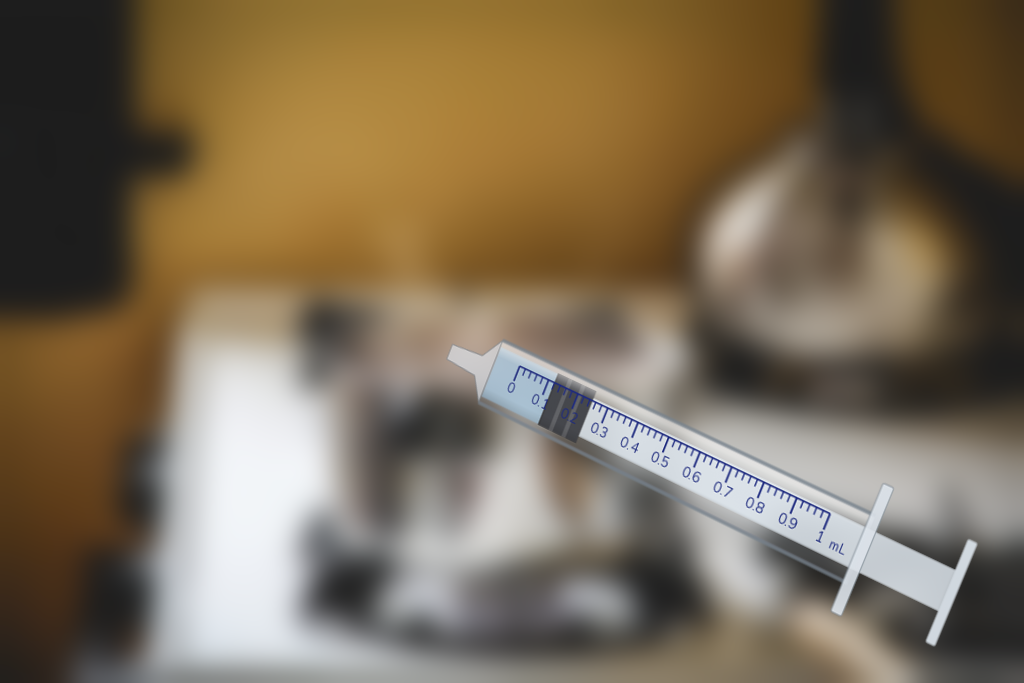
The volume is mL 0.12
